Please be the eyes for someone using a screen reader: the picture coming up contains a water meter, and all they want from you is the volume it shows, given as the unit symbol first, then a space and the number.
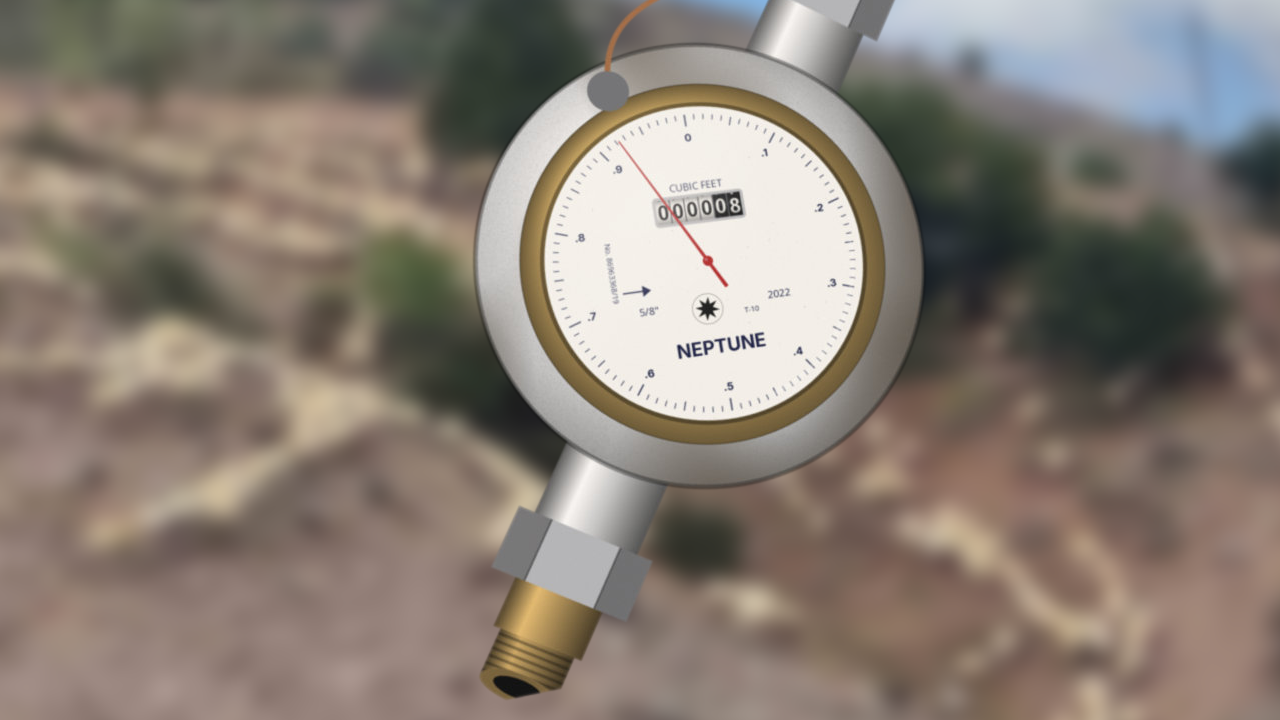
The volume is ft³ 7.92
